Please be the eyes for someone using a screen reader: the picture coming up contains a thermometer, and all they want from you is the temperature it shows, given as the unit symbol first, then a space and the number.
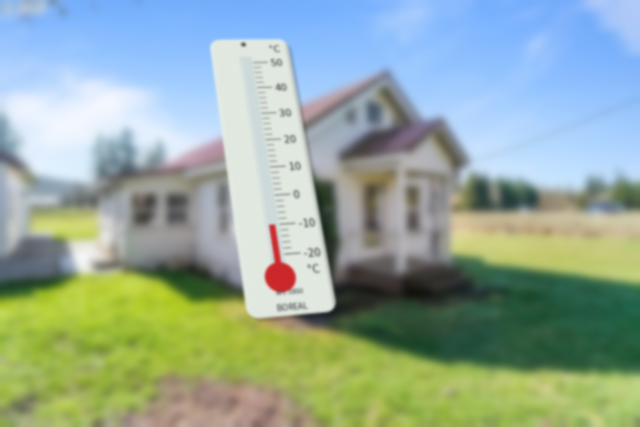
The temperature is °C -10
